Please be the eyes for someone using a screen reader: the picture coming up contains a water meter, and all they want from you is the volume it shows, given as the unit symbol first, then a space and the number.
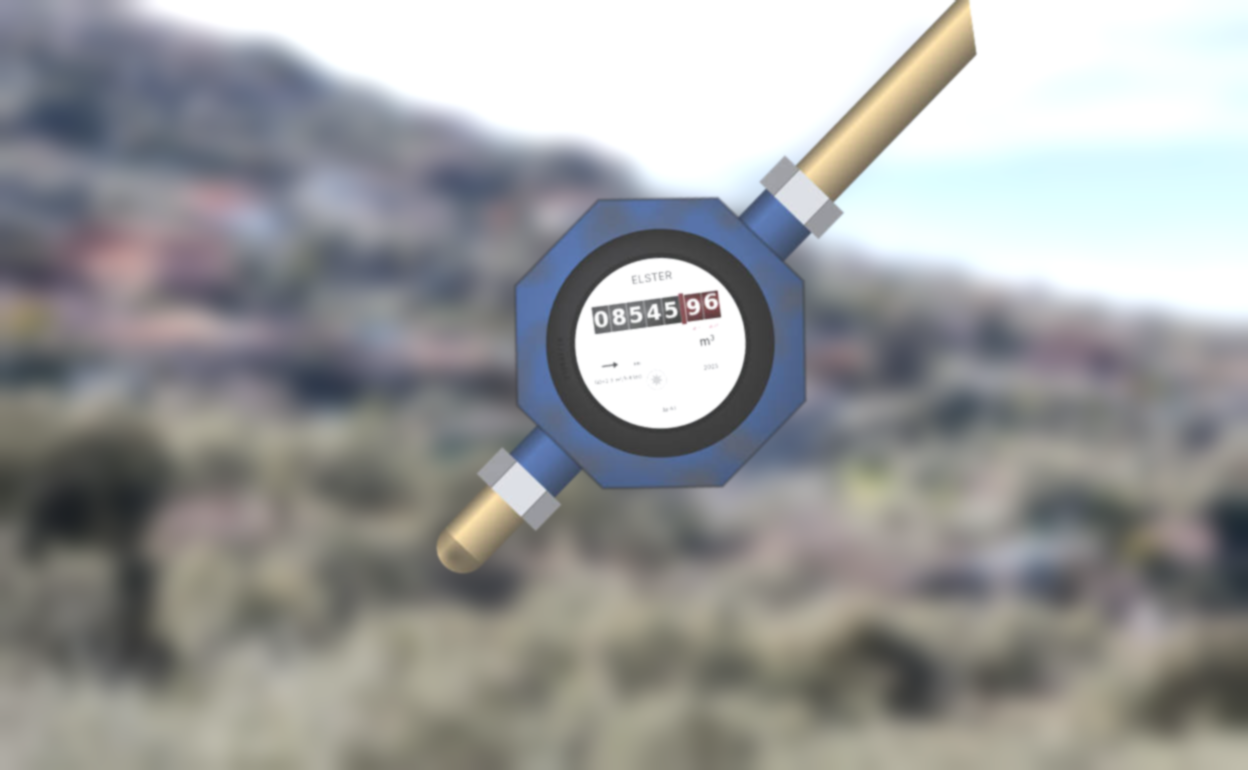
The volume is m³ 8545.96
